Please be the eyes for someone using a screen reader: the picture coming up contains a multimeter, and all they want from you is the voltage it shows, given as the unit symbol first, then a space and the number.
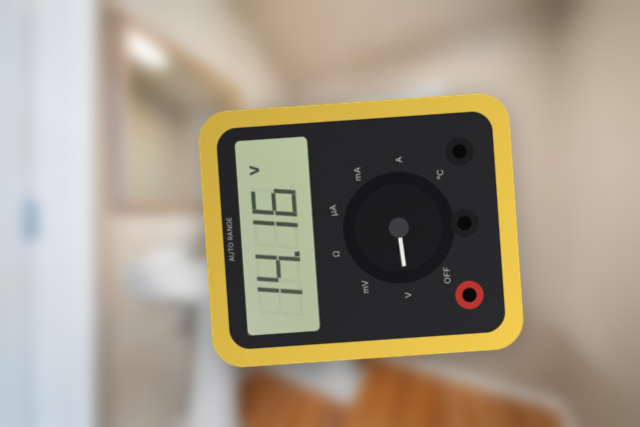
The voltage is V 14.16
